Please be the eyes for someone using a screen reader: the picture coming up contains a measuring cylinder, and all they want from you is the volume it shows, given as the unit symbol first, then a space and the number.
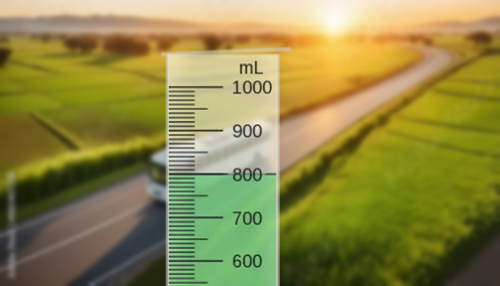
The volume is mL 800
